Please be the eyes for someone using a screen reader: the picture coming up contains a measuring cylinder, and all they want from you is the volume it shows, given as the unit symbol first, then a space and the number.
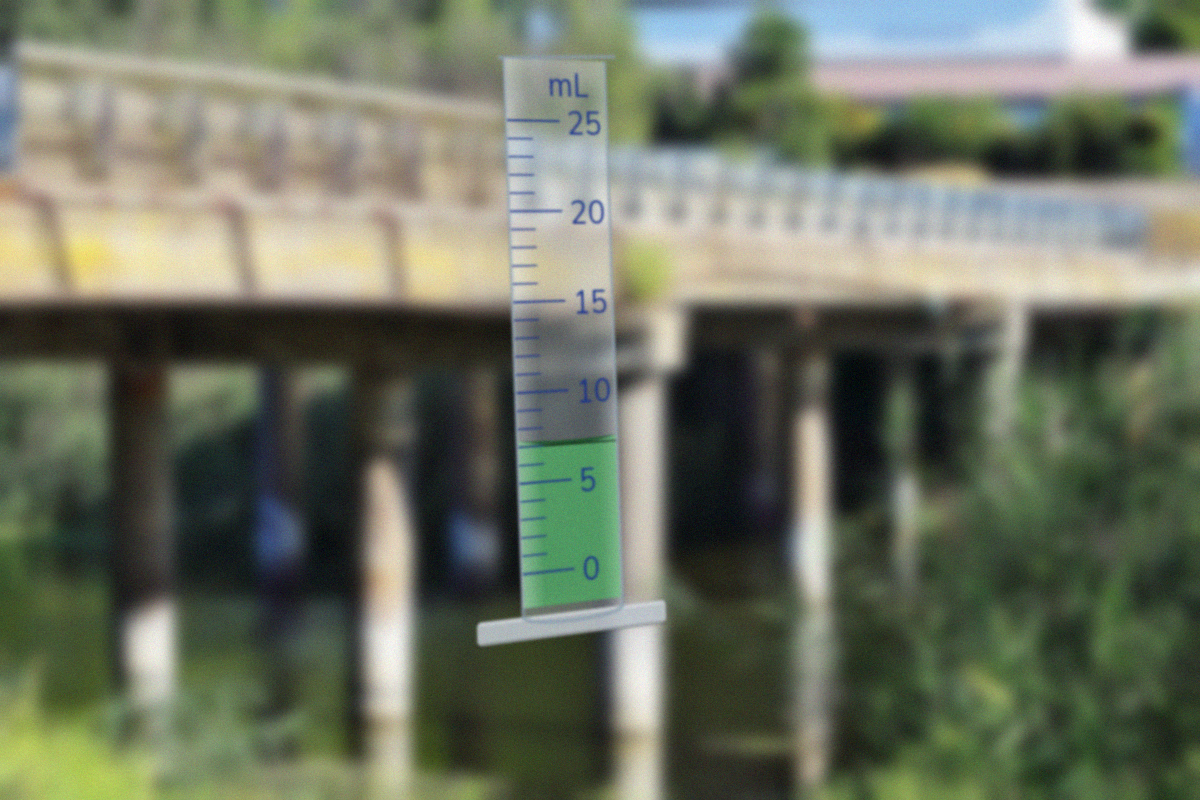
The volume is mL 7
